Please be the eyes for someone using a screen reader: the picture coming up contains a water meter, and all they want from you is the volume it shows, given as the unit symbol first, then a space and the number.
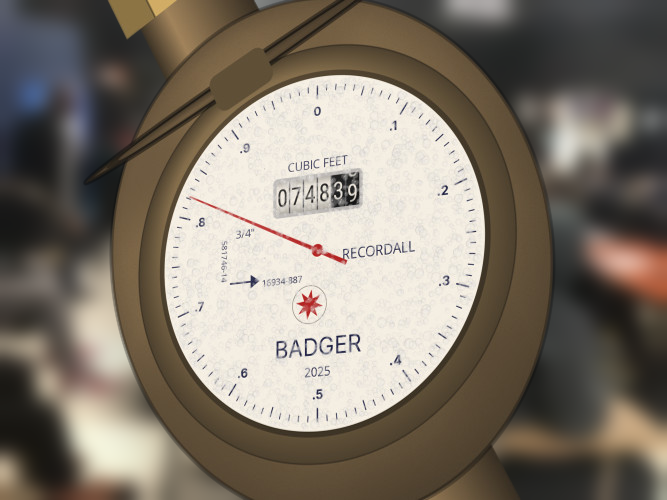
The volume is ft³ 74838.82
